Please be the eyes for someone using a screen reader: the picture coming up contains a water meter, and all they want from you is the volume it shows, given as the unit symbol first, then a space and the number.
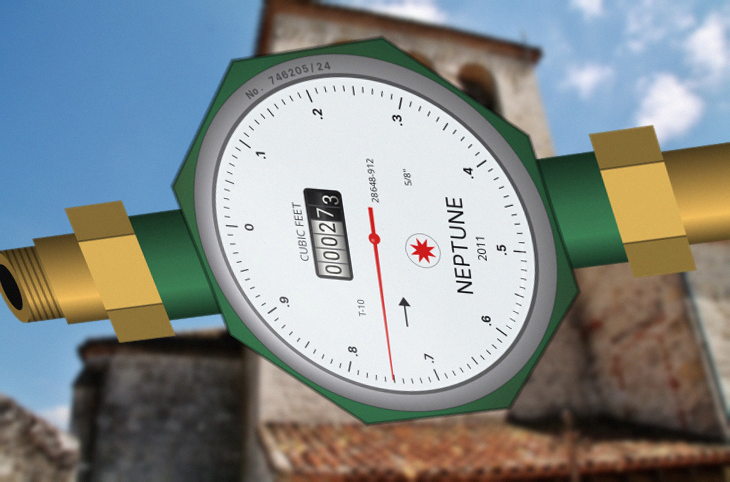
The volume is ft³ 272.75
